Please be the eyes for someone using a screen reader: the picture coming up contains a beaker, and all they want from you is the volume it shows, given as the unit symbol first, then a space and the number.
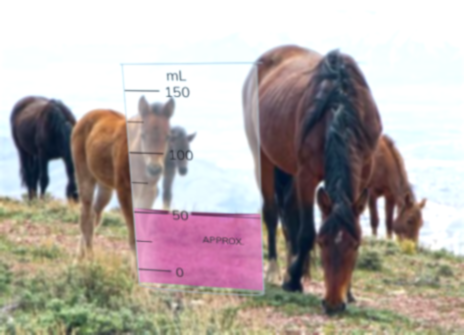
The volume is mL 50
